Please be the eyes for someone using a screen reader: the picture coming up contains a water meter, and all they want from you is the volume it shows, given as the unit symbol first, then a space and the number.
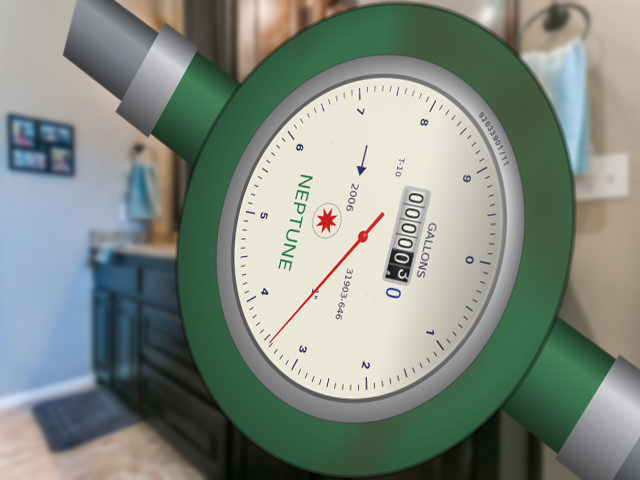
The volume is gal 33.4
